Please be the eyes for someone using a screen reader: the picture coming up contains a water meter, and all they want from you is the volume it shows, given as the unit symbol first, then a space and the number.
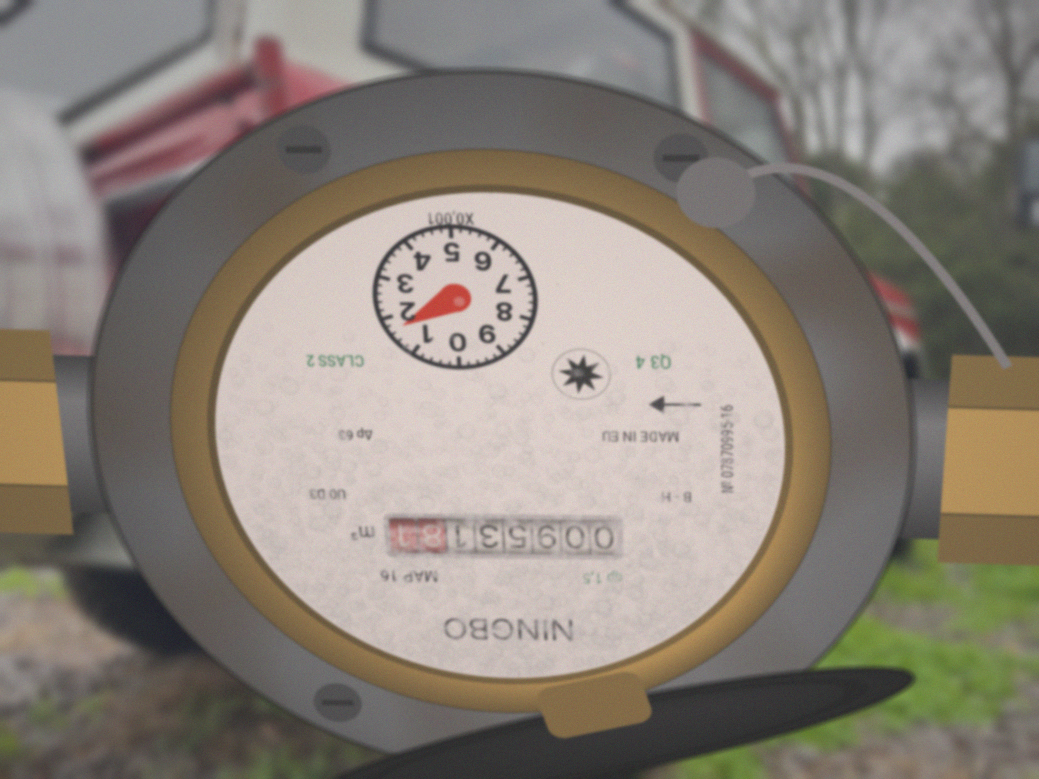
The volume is m³ 9531.811
